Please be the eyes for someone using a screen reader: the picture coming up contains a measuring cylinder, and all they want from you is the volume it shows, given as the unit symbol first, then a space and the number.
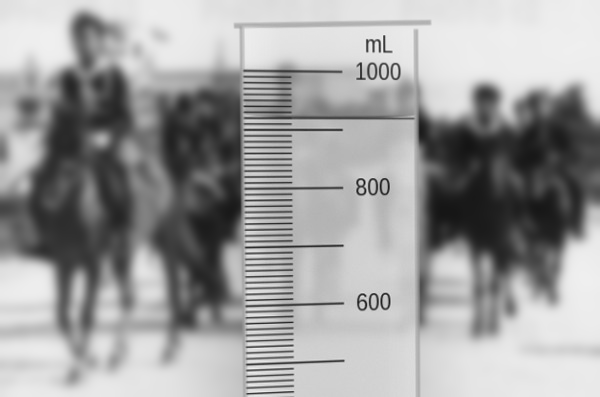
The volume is mL 920
